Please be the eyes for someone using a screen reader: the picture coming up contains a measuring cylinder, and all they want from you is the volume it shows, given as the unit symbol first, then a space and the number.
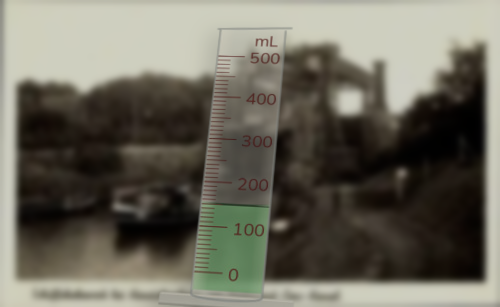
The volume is mL 150
